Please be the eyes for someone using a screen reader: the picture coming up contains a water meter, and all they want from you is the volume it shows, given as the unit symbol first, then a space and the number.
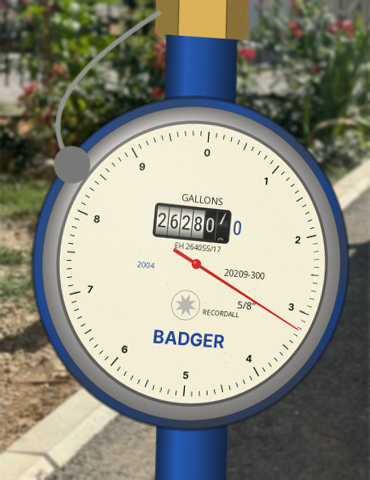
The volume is gal 2628073.2
